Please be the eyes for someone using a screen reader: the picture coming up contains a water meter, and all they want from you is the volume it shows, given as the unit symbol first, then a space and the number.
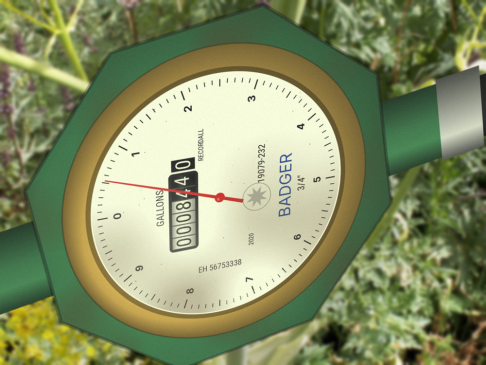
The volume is gal 8440.5
